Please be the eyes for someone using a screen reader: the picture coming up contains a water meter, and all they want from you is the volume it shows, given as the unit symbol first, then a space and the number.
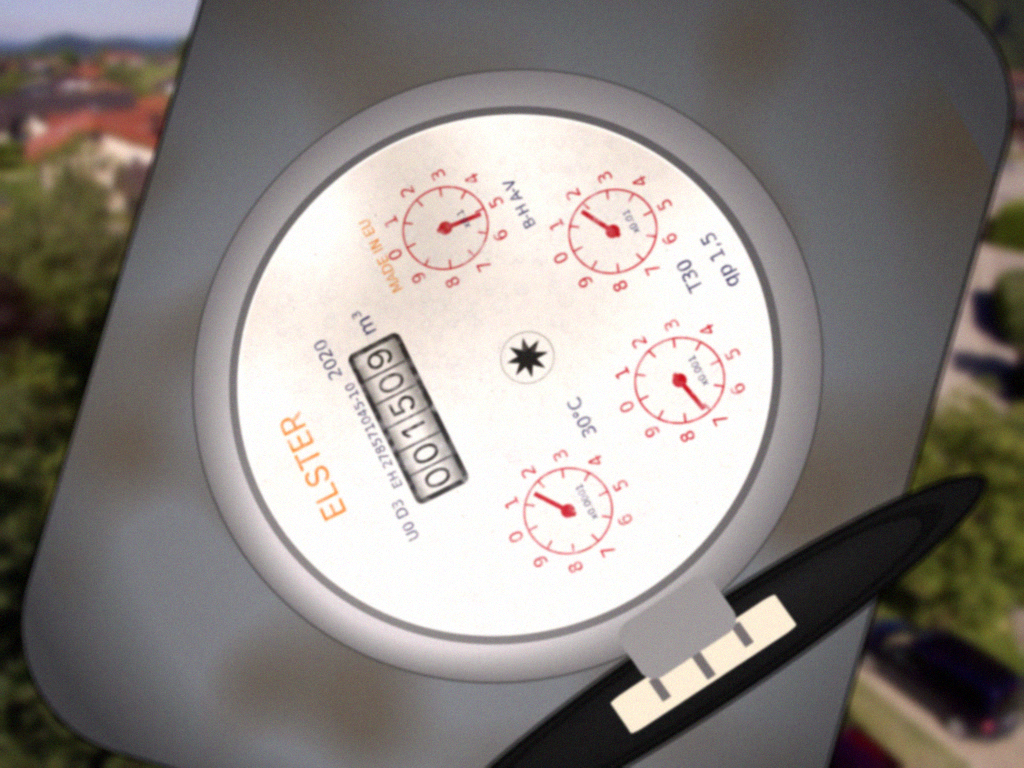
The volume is m³ 1509.5171
